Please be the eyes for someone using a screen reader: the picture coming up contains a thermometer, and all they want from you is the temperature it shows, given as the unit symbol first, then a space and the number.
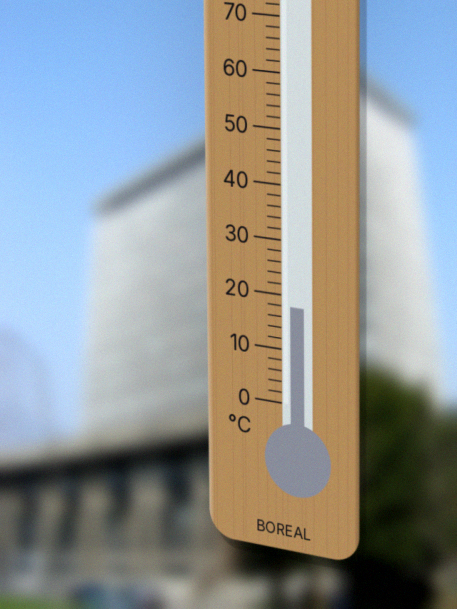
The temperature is °C 18
